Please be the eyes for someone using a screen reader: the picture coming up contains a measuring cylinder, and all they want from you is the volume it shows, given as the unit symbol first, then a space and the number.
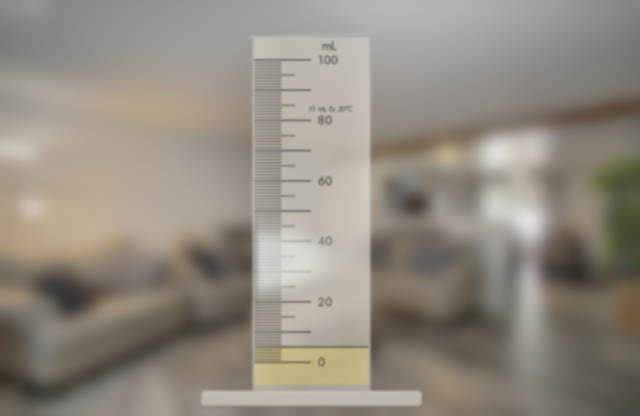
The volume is mL 5
